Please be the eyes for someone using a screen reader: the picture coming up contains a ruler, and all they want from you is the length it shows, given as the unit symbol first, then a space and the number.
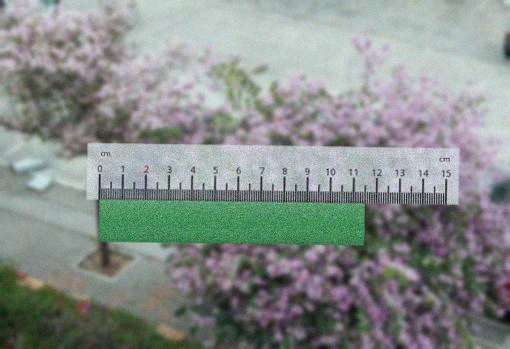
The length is cm 11.5
